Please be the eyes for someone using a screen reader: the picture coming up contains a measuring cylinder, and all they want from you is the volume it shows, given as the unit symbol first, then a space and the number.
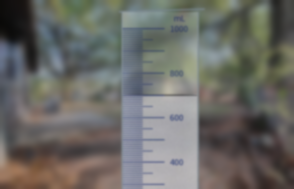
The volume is mL 700
